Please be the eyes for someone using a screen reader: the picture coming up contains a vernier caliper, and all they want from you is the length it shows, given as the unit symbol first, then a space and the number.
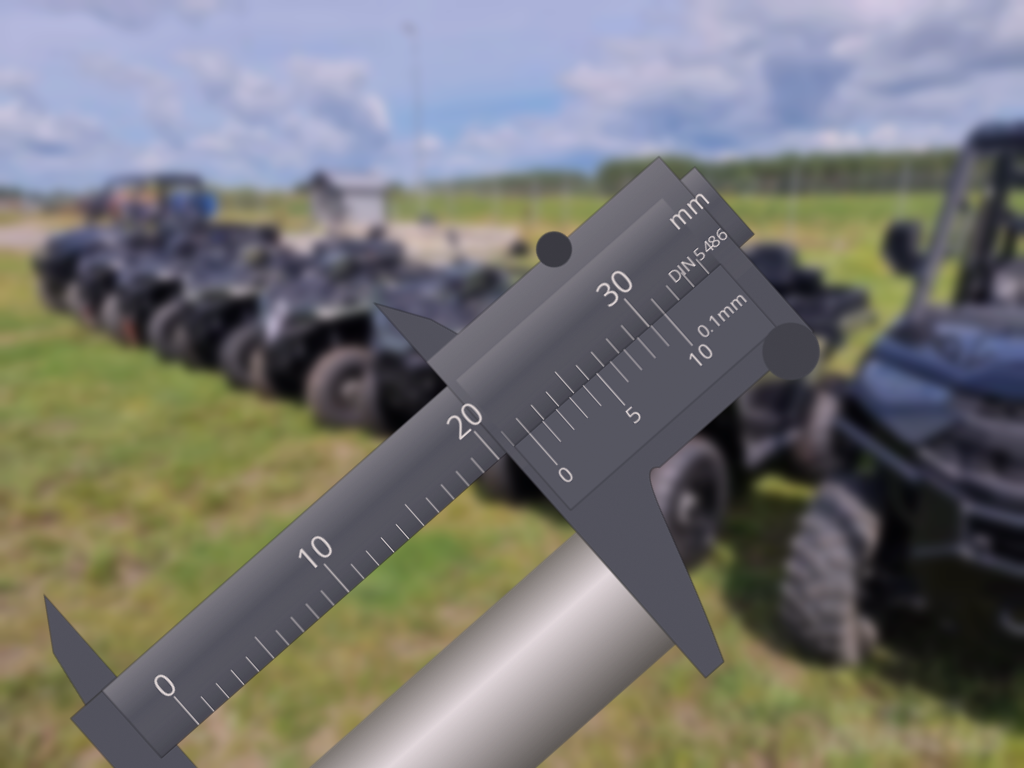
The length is mm 22.0
